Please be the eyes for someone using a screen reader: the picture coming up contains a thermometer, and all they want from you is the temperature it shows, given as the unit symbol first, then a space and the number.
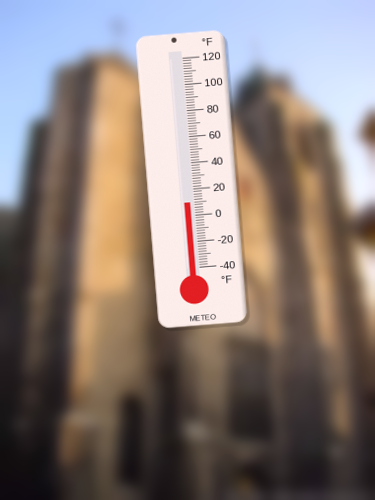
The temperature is °F 10
